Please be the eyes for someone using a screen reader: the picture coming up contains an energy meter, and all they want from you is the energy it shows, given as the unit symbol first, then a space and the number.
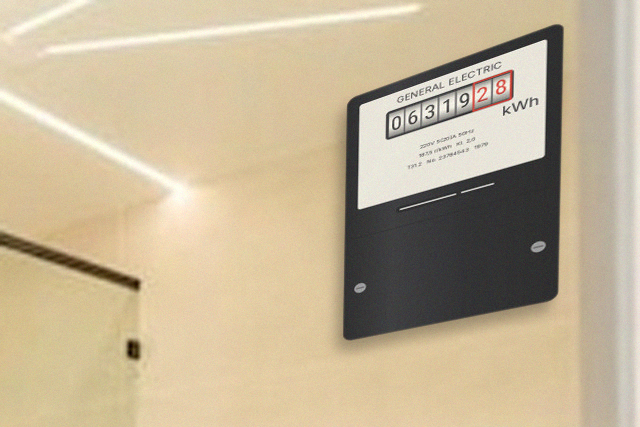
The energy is kWh 6319.28
